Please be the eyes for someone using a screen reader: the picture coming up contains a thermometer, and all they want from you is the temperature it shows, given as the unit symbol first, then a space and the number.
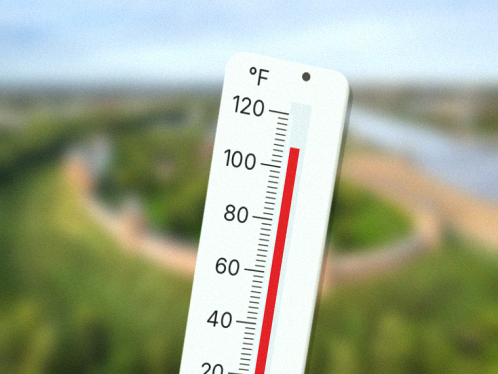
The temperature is °F 108
